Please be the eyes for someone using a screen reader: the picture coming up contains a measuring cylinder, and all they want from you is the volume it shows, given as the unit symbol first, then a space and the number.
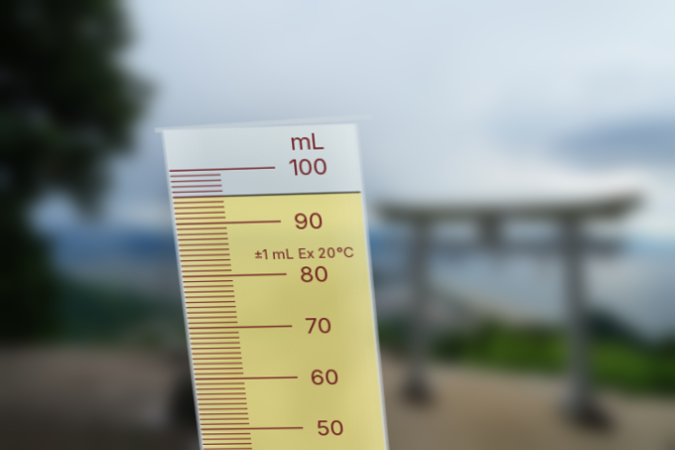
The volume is mL 95
